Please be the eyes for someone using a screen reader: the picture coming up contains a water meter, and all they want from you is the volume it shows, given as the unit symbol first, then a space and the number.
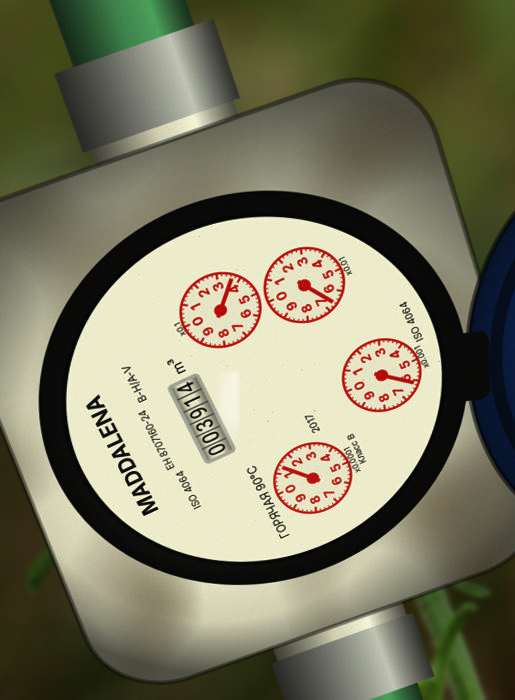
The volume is m³ 3914.3661
